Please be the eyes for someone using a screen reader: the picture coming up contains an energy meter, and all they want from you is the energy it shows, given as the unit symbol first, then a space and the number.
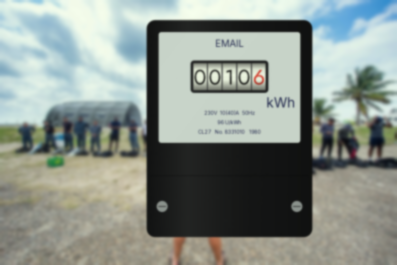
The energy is kWh 10.6
